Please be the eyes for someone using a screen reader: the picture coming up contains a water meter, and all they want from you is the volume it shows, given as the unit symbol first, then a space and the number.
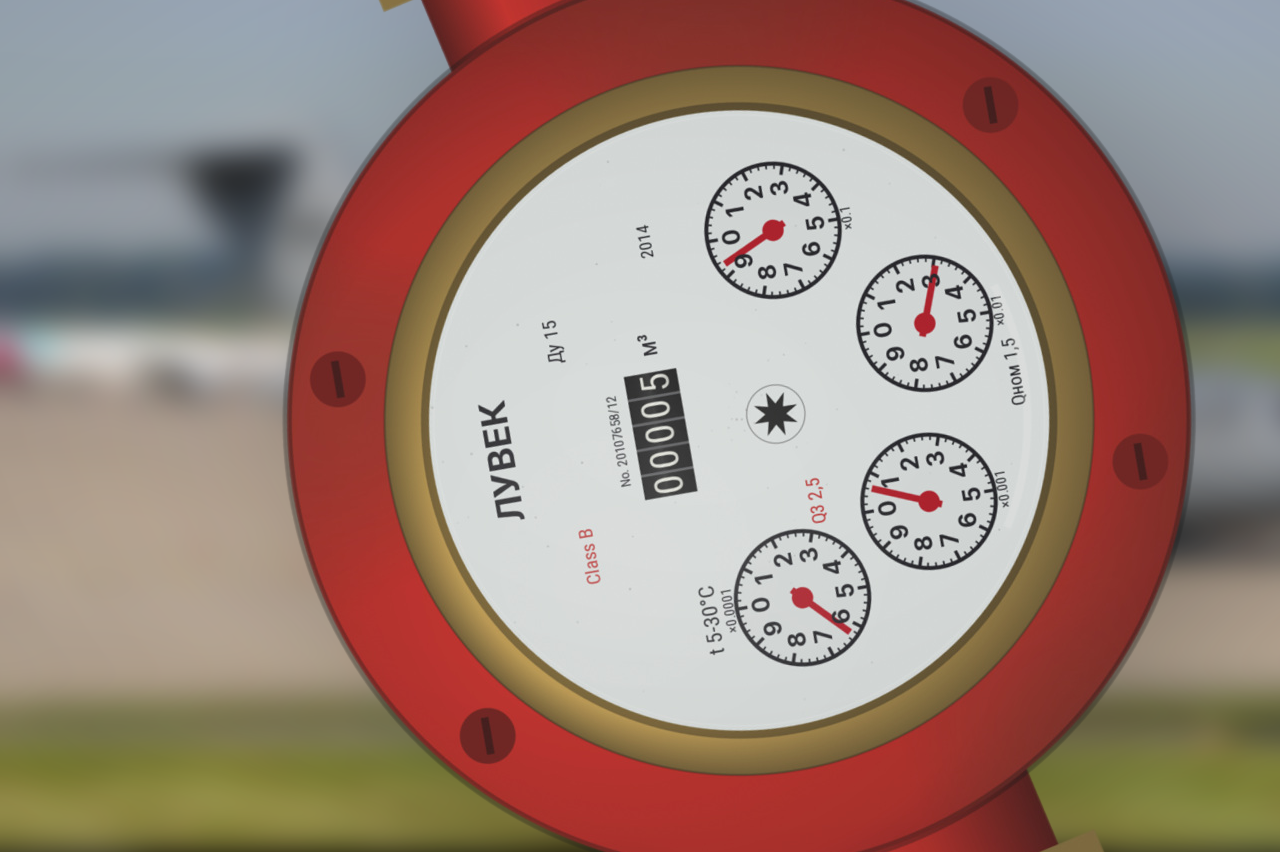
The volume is m³ 4.9306
